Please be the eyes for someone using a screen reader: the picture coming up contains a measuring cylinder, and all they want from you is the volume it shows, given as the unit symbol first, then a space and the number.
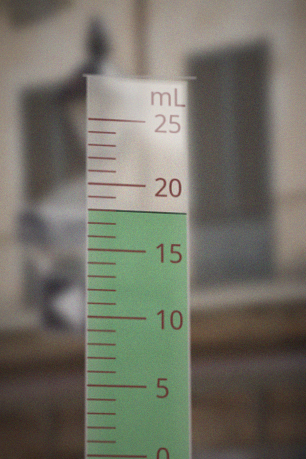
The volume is mL 18
